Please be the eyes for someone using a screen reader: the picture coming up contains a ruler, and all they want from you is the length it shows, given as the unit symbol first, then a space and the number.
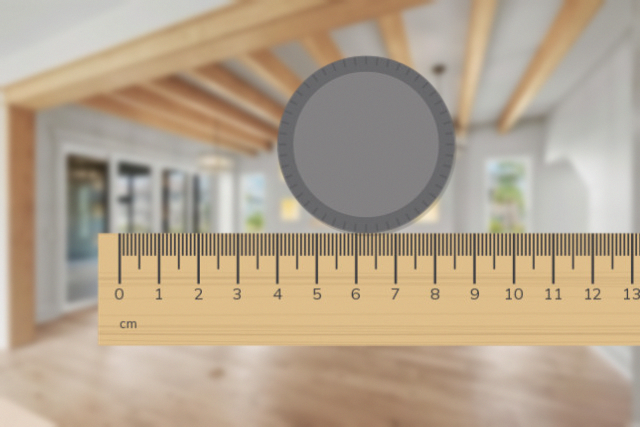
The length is cm 4.5
